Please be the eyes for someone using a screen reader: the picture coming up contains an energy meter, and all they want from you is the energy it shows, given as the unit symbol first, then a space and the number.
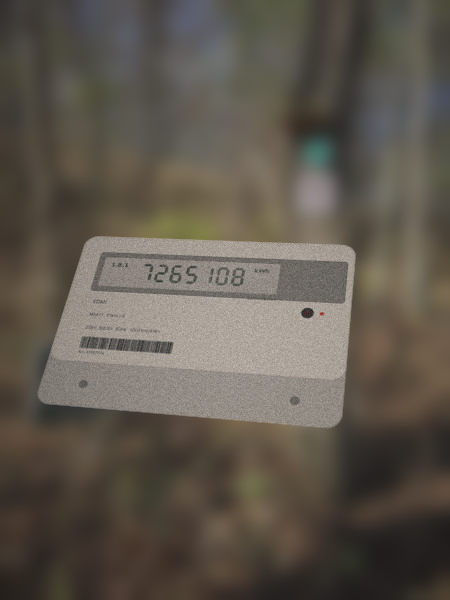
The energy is kWh 7265108
